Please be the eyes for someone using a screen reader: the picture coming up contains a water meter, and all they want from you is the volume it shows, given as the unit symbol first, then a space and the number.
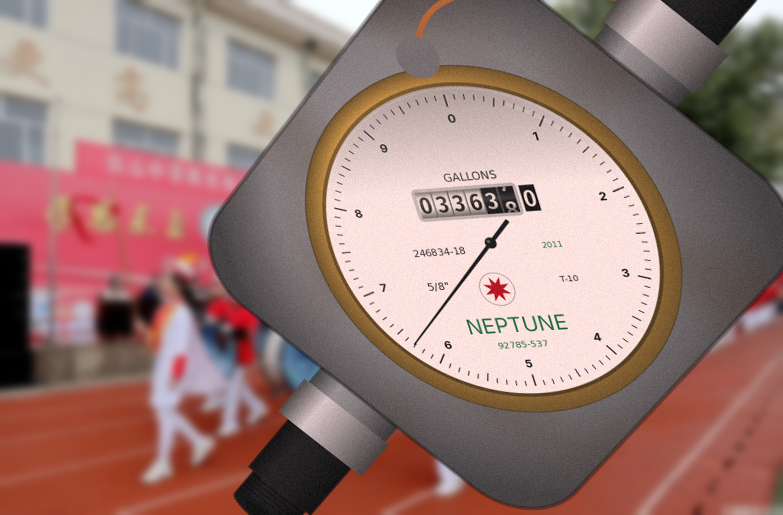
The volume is gal 336376.3
